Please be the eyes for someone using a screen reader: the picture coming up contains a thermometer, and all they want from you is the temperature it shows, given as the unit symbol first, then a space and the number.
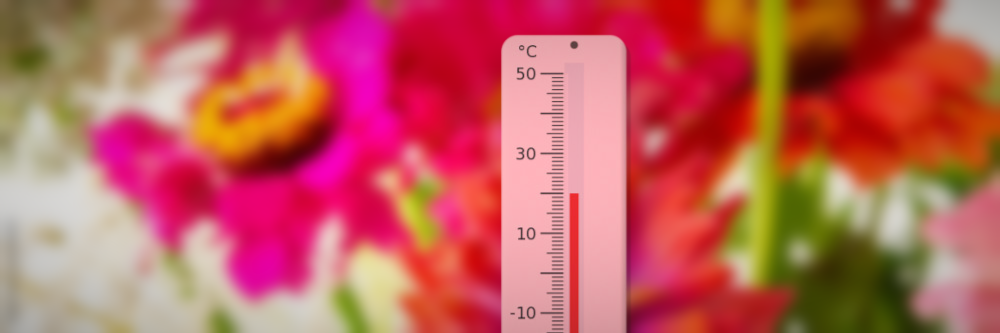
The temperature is °C 20
